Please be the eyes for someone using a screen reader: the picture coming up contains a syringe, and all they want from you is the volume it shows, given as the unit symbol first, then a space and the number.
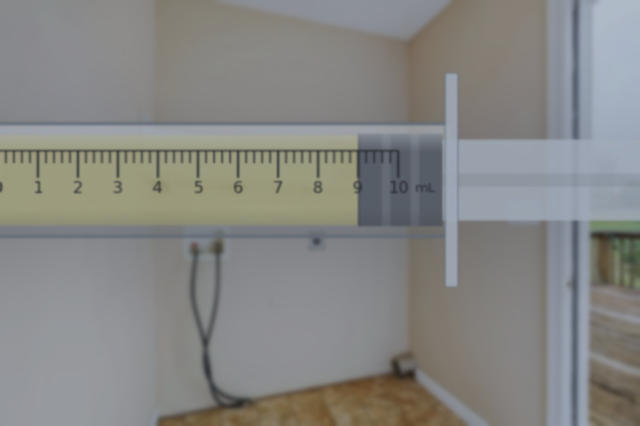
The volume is mL 9
